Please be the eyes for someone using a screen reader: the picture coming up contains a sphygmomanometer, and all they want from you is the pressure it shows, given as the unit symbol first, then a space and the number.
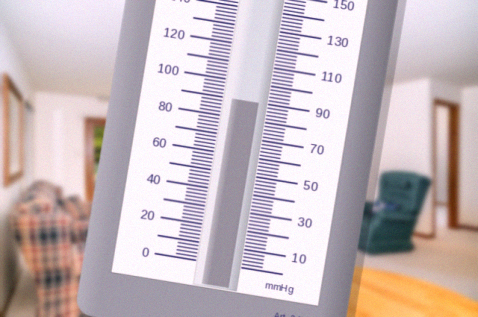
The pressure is mmHg 90
